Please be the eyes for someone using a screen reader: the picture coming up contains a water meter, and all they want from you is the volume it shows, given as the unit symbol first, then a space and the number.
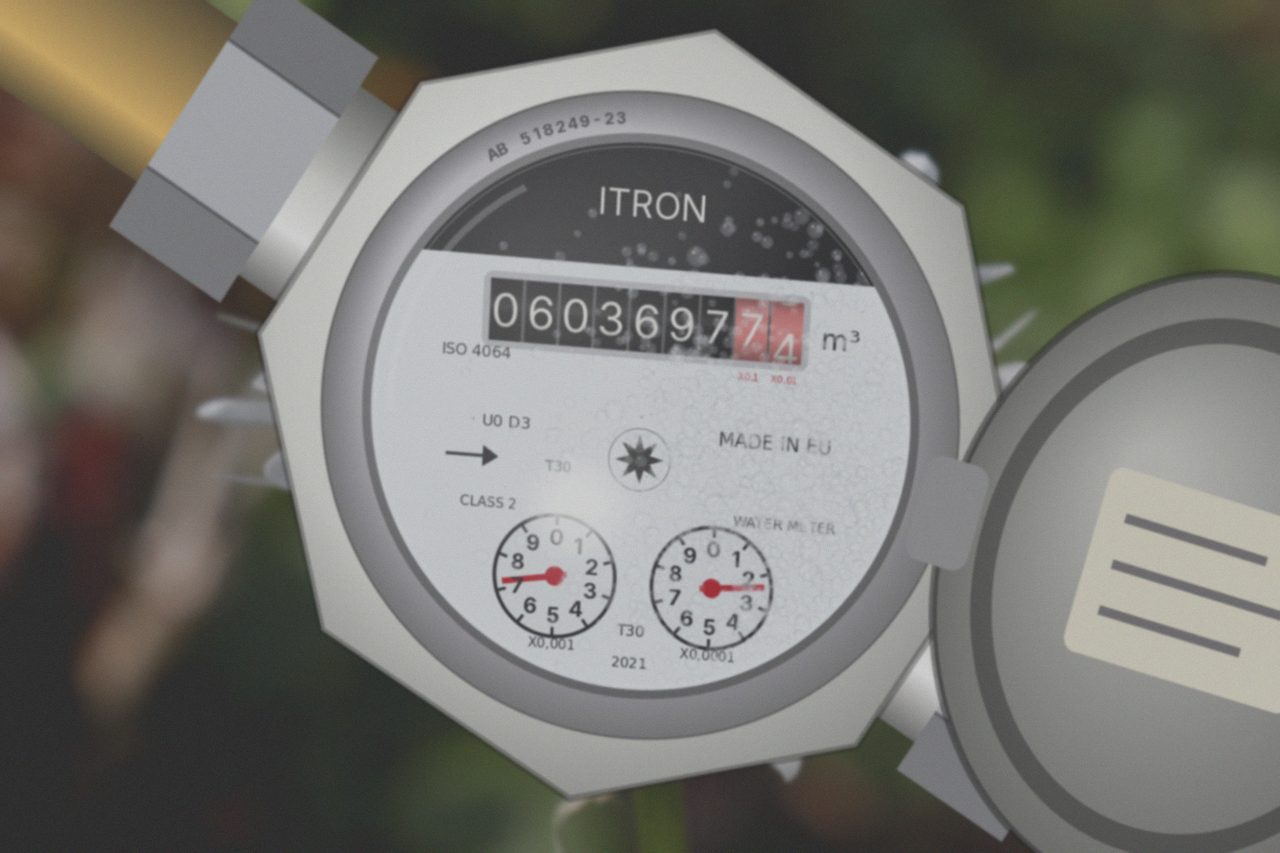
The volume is m³ 603697.7372
